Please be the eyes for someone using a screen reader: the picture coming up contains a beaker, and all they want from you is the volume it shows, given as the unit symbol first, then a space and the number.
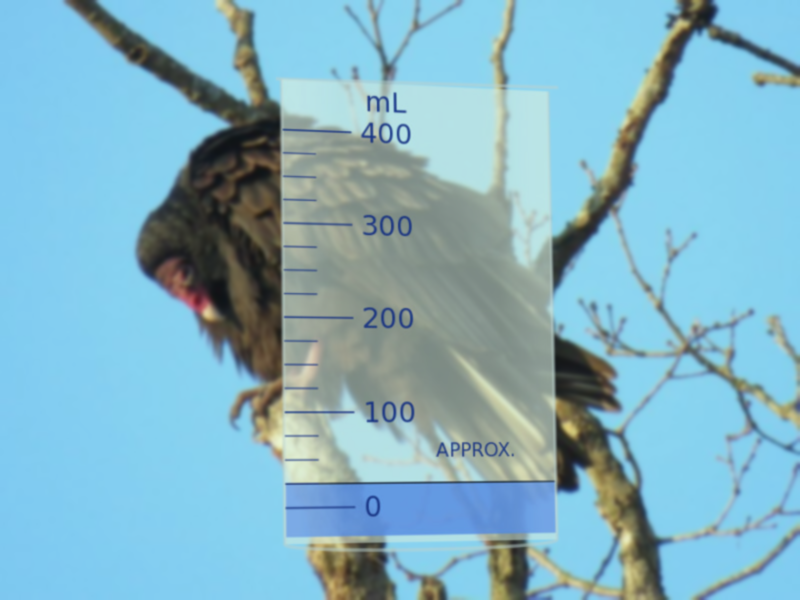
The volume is mL 25
